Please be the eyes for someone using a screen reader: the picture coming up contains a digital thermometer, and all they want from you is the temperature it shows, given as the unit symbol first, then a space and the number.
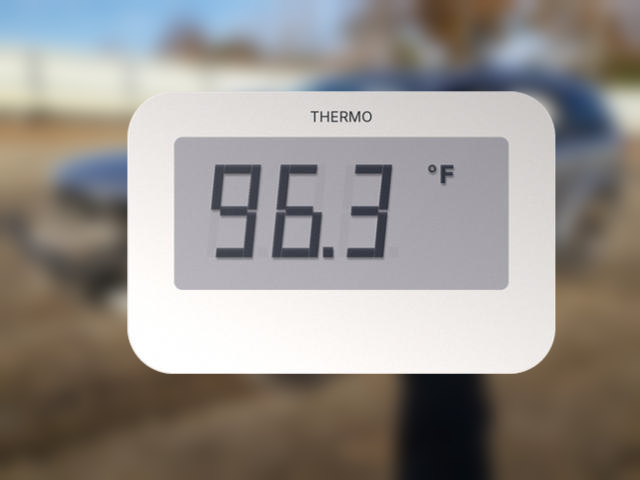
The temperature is °F 96.3
